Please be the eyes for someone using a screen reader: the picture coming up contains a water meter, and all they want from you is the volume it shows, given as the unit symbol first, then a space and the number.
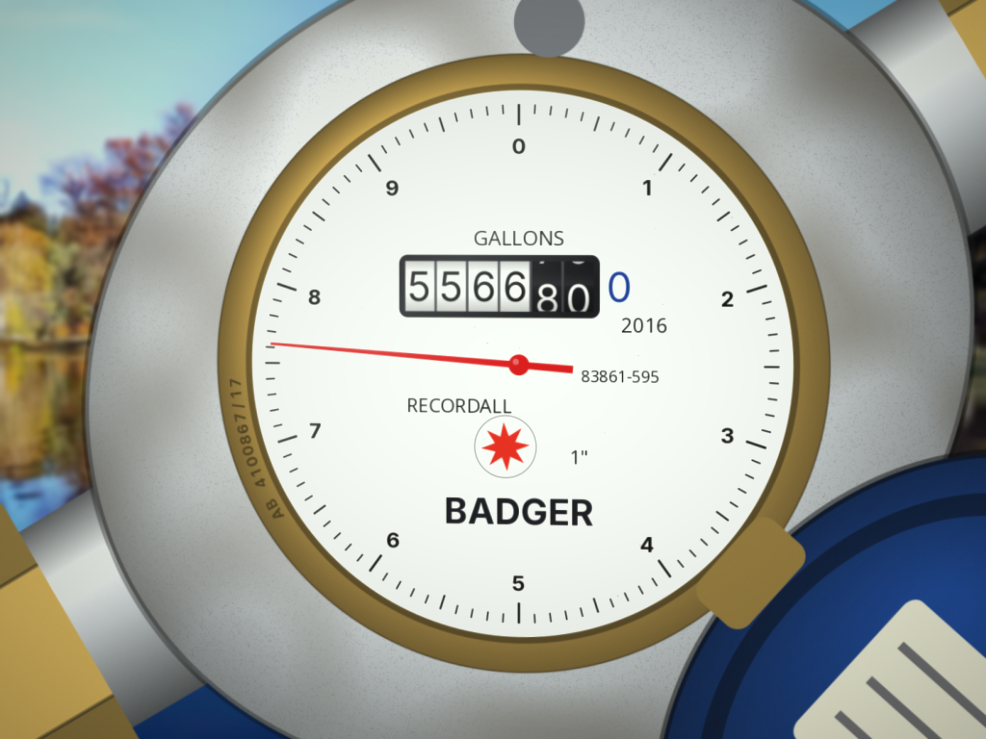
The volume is gal 5566797.6
